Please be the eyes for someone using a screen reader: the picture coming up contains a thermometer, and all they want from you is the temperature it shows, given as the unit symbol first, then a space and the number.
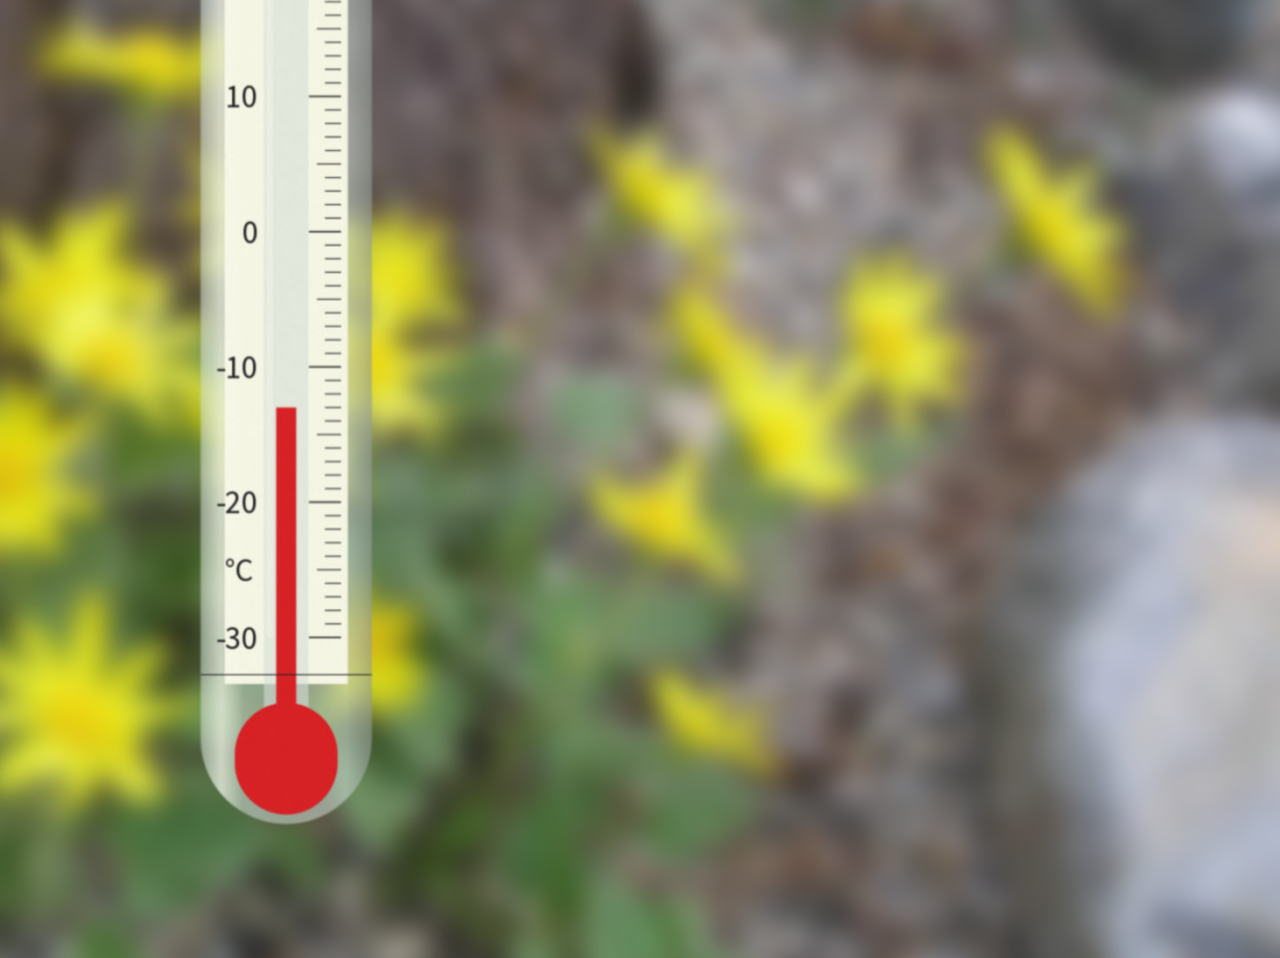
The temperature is °C -13
